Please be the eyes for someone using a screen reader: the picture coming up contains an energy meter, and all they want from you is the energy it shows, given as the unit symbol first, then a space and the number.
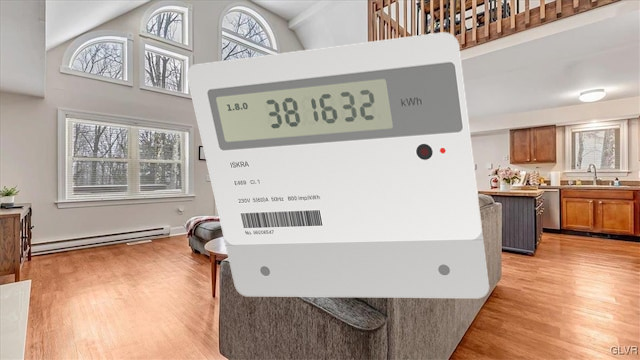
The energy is kWh 381632
